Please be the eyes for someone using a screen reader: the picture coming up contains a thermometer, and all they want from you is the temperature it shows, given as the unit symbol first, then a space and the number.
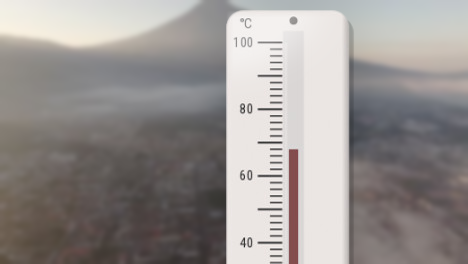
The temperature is °C 68
